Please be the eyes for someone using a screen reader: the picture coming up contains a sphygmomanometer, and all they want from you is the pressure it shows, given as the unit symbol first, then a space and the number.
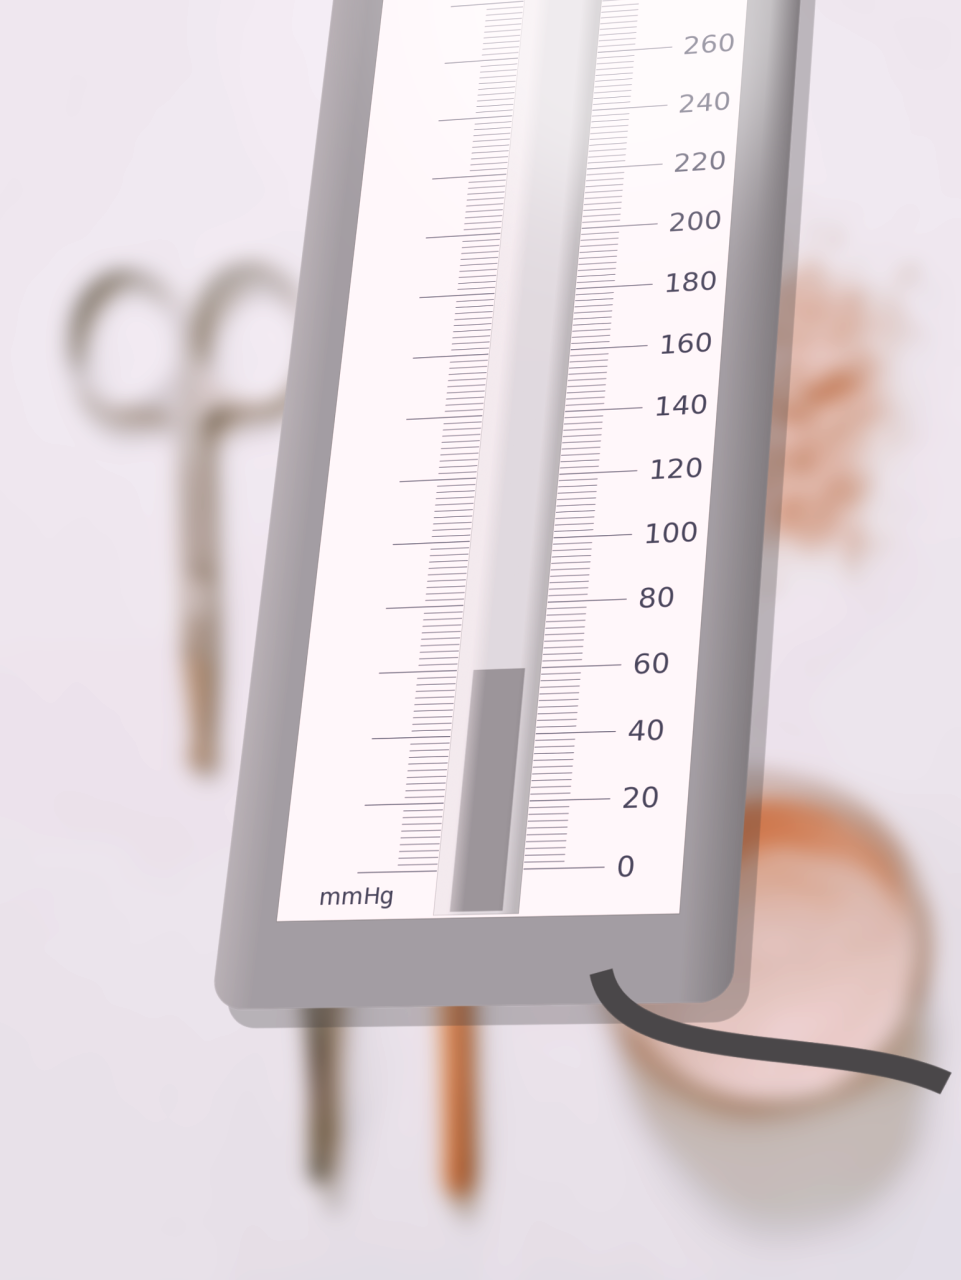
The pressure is mmHg 60
